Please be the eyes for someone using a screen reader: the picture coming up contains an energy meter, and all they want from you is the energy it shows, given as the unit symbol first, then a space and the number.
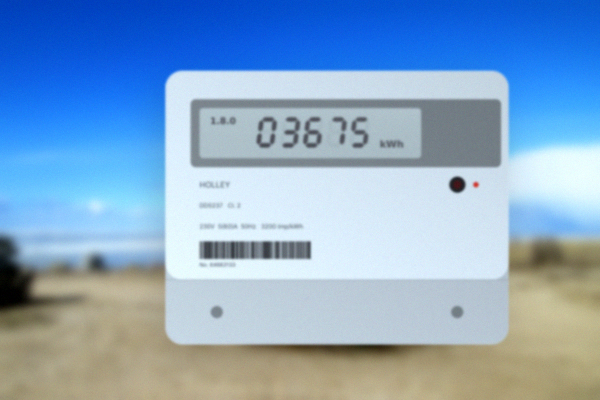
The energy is kWh 3675
